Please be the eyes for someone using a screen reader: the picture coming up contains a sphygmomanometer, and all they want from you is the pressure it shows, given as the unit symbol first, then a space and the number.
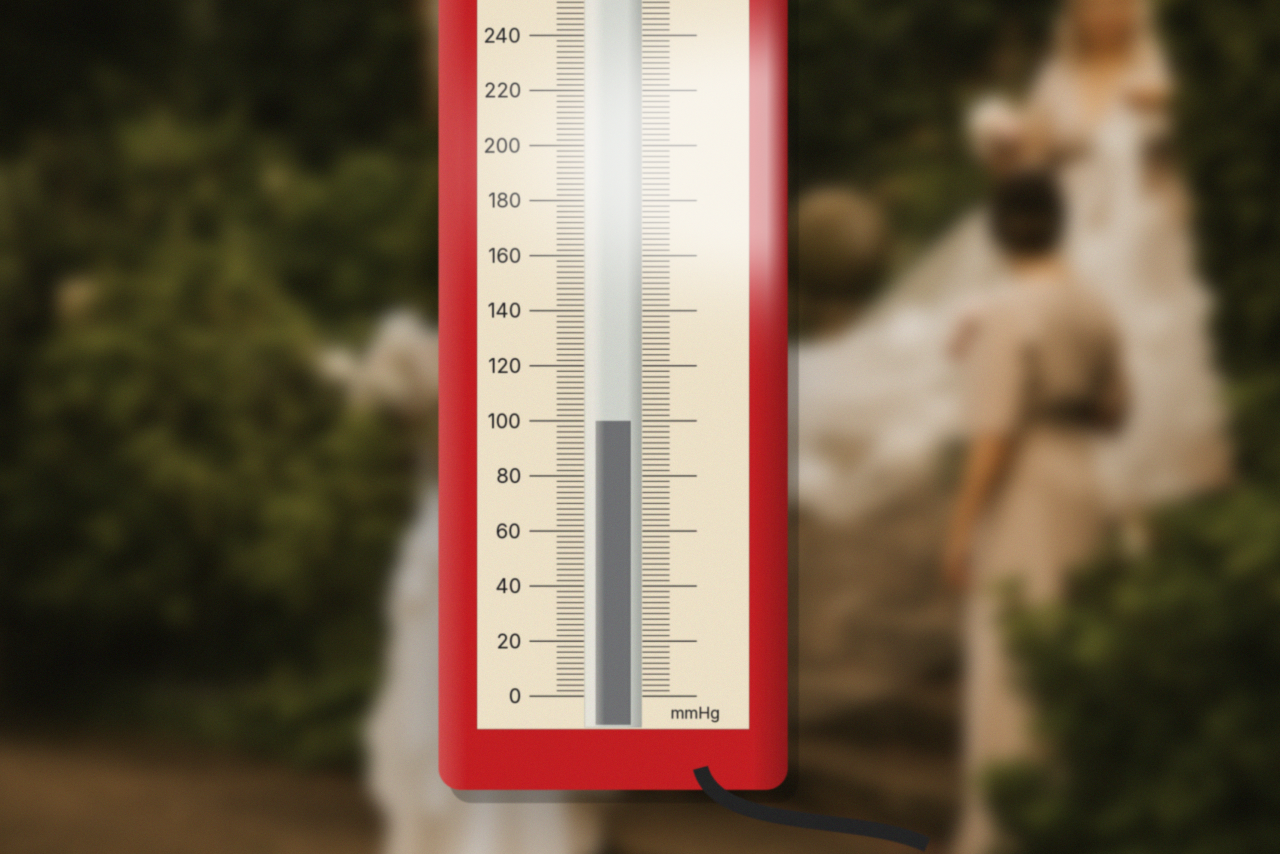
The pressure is mmHg 100
